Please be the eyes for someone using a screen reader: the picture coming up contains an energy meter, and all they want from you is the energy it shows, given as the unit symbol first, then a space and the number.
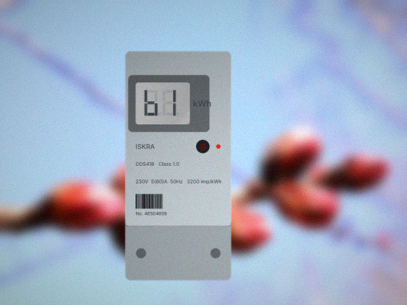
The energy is kWh 61
